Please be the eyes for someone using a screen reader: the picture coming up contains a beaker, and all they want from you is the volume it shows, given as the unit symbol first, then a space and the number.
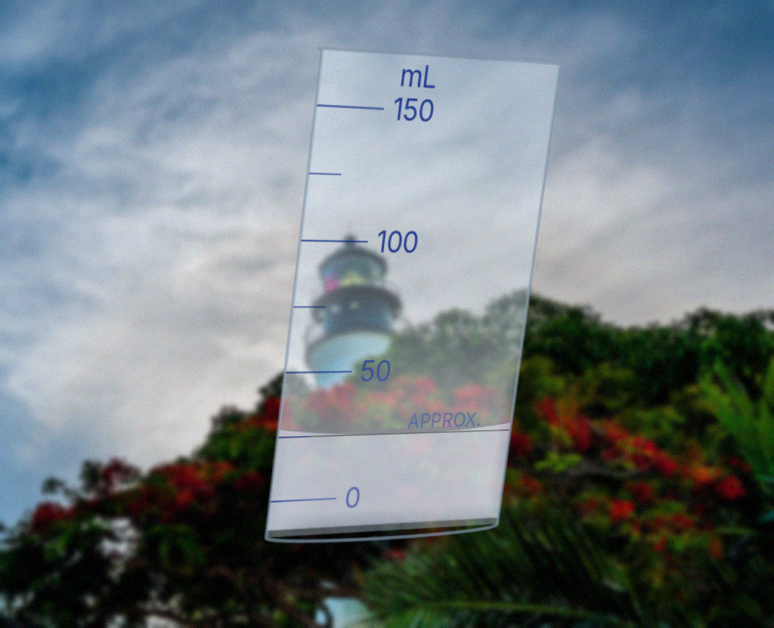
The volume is mL 25
